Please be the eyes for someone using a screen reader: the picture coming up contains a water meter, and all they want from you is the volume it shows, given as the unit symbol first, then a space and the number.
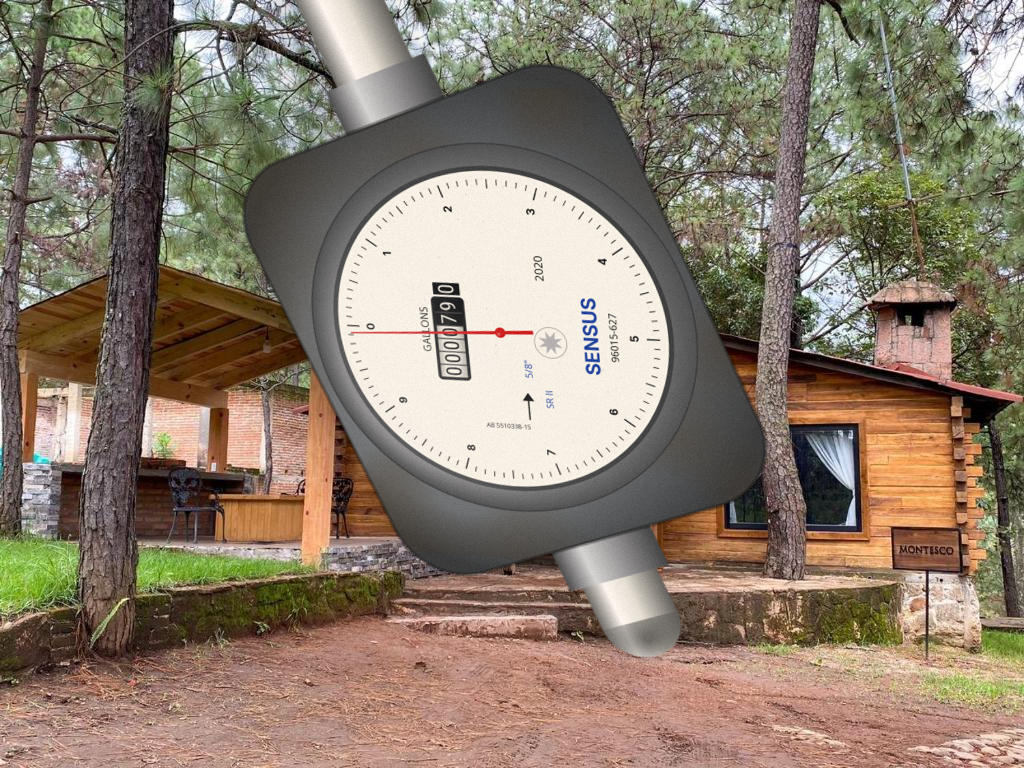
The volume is gal 789.9
